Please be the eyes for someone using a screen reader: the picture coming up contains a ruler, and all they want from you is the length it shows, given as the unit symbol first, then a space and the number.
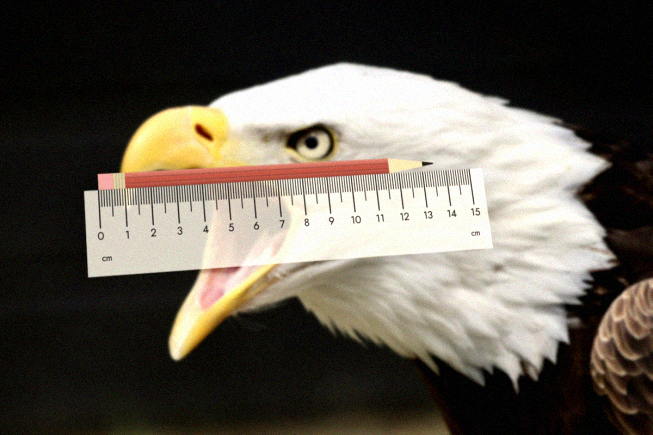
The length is cm 13.5
